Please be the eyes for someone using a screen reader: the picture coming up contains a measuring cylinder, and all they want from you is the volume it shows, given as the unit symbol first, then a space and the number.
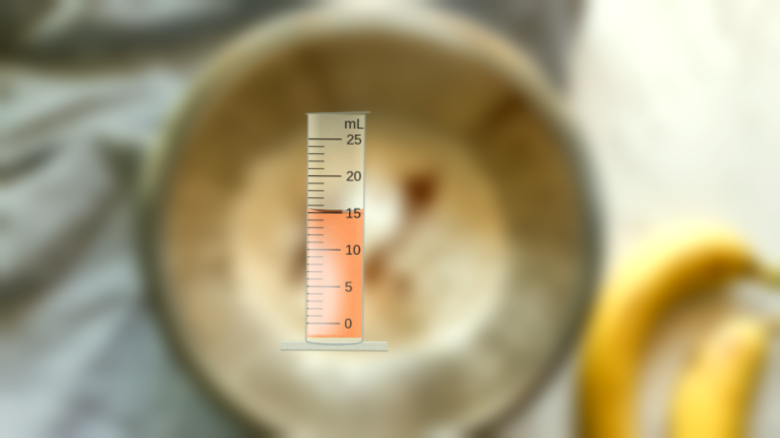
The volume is mL 15
